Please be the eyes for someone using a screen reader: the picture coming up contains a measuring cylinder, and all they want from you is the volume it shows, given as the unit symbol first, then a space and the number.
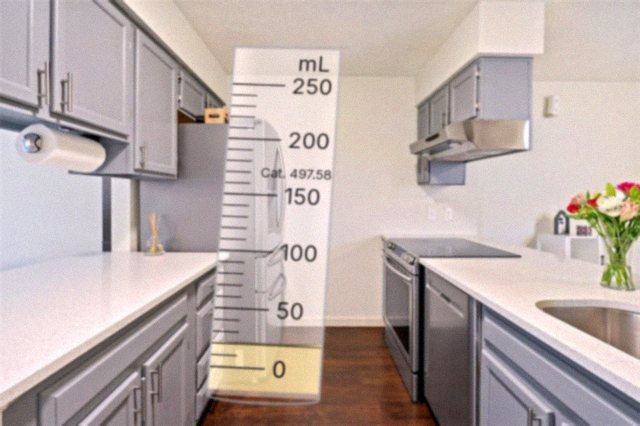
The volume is mL 20
